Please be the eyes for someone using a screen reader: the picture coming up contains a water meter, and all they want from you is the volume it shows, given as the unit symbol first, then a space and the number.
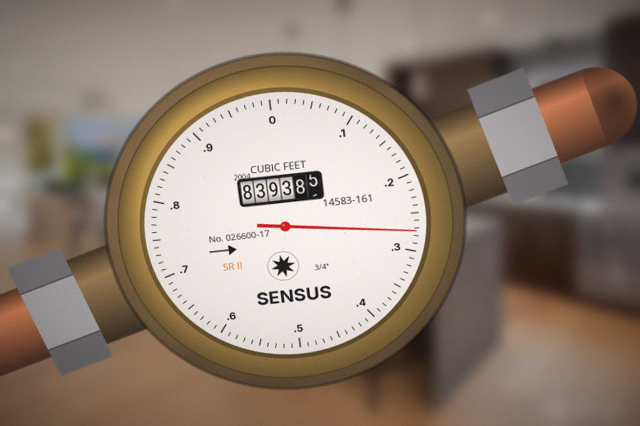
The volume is ft³ 839385.27
